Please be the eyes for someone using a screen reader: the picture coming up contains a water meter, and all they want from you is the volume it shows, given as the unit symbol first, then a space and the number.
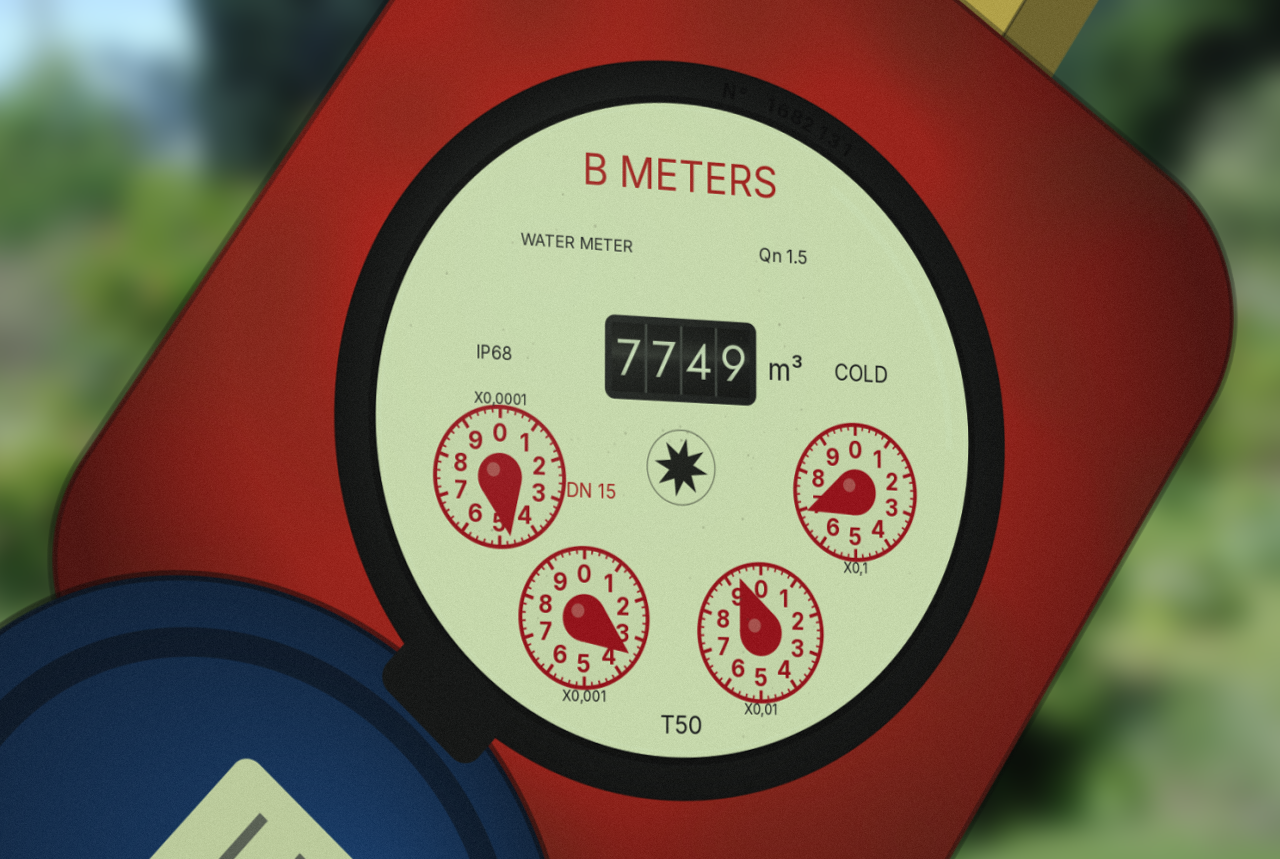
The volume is m³ 7749.6934
